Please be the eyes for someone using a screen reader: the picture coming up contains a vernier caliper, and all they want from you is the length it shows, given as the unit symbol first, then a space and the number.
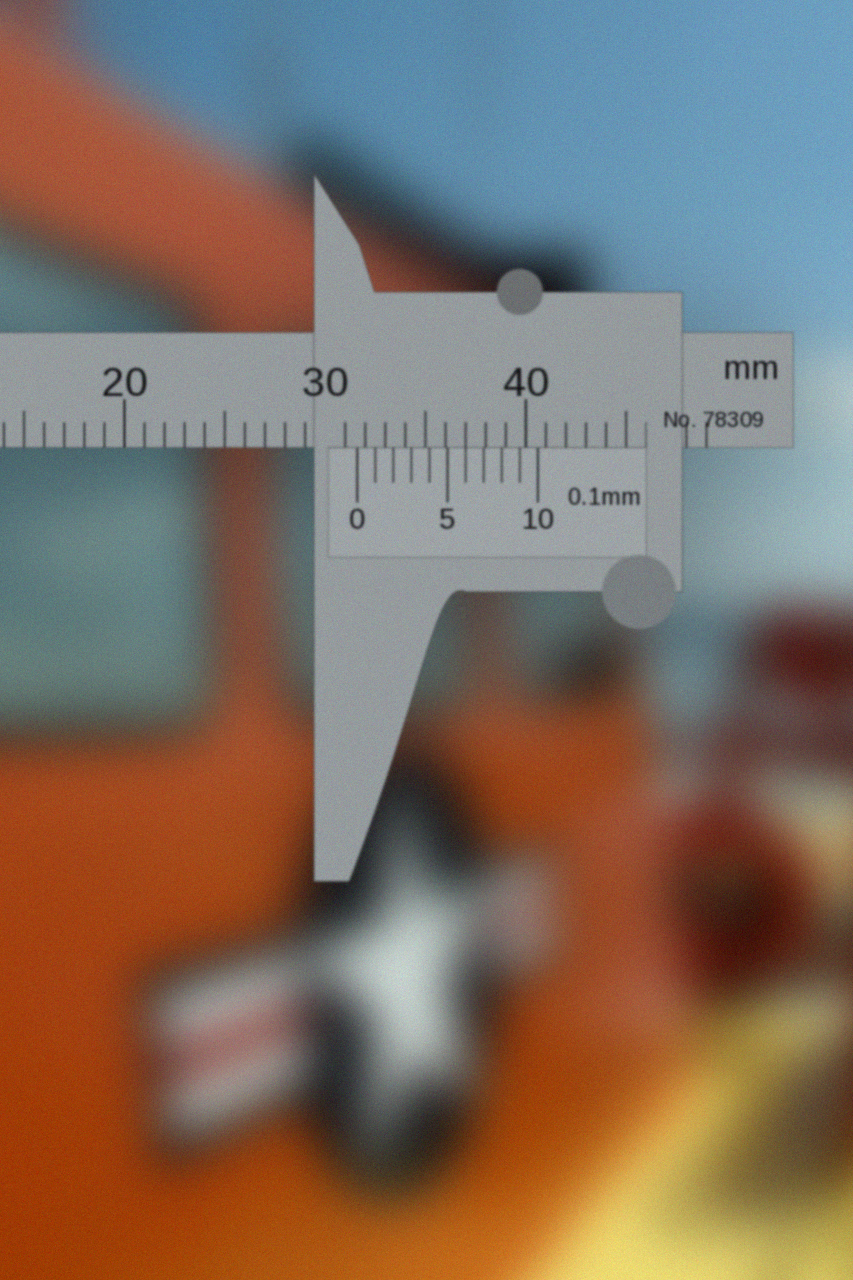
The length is mm 31.6
